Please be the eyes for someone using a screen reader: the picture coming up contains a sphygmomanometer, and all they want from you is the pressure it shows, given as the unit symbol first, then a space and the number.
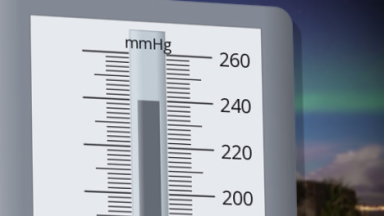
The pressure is mmHg 240
